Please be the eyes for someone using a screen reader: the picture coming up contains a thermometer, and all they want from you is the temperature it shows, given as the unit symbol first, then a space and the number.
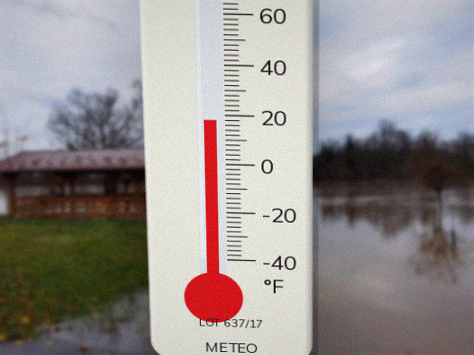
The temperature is °F 18
